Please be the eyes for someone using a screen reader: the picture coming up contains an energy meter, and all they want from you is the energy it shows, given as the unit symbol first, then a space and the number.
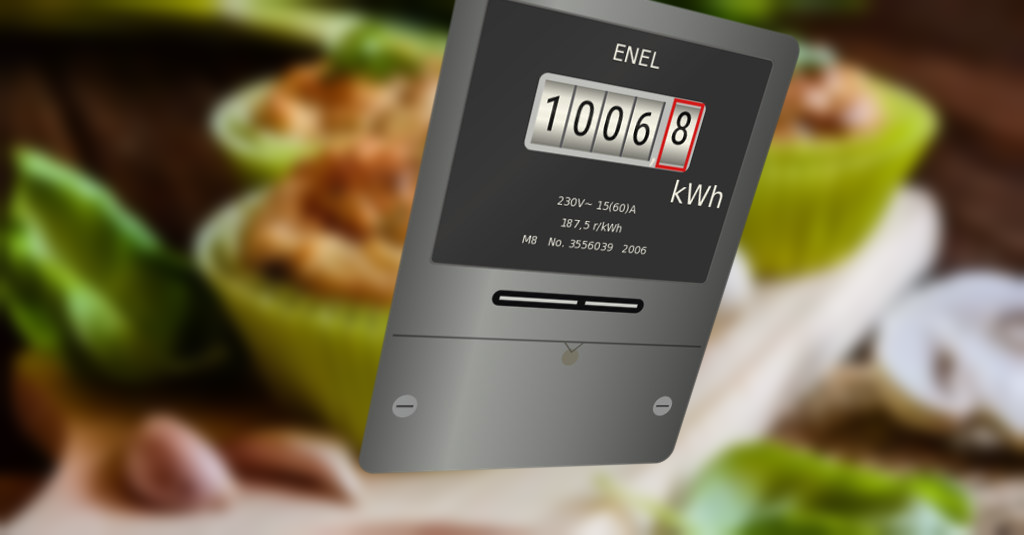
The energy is kWh 1006.8
